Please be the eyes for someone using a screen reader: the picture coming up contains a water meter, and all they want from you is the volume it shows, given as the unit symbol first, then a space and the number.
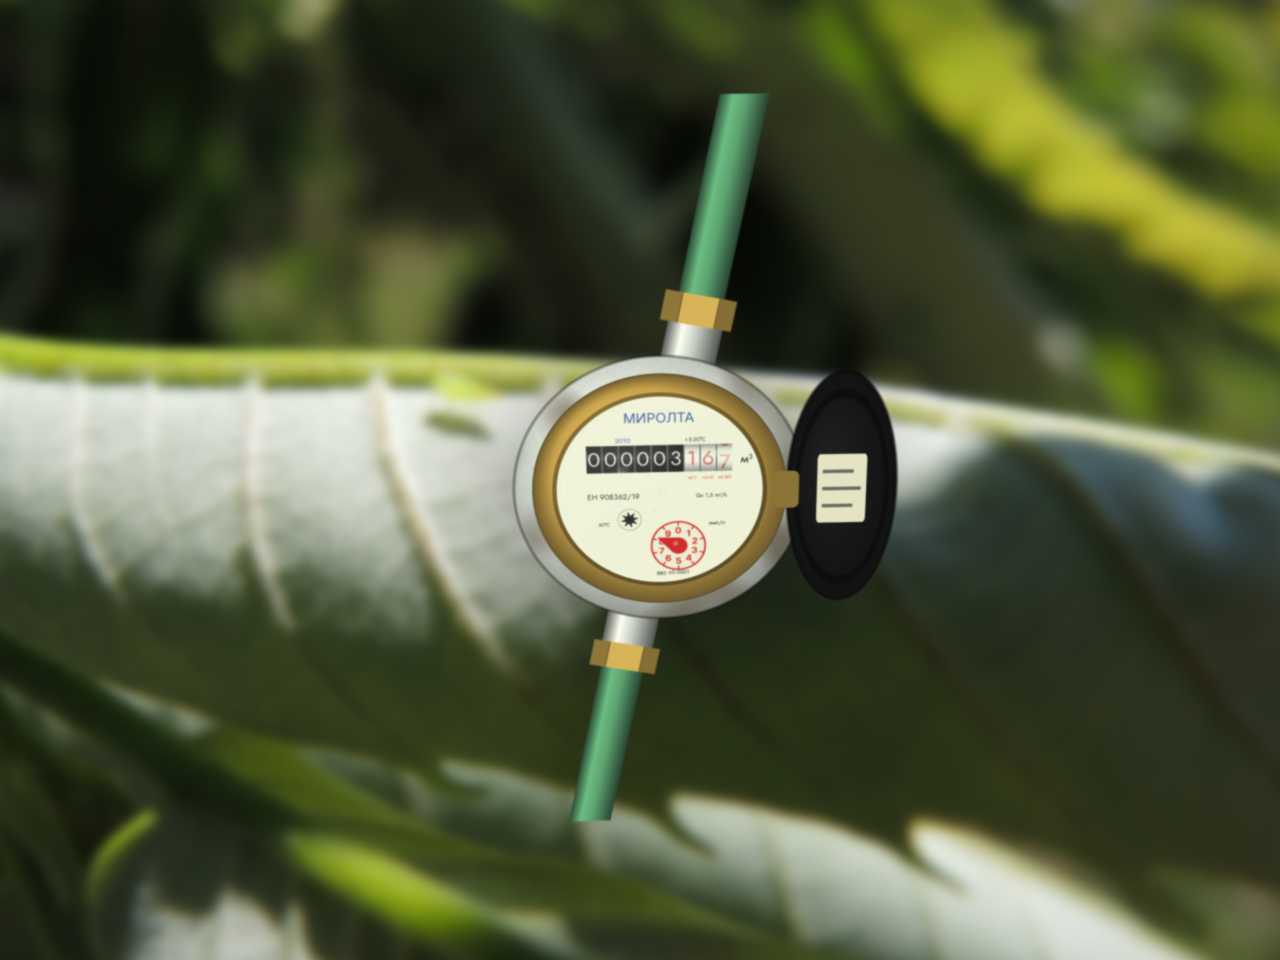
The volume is m³ 3.1668
